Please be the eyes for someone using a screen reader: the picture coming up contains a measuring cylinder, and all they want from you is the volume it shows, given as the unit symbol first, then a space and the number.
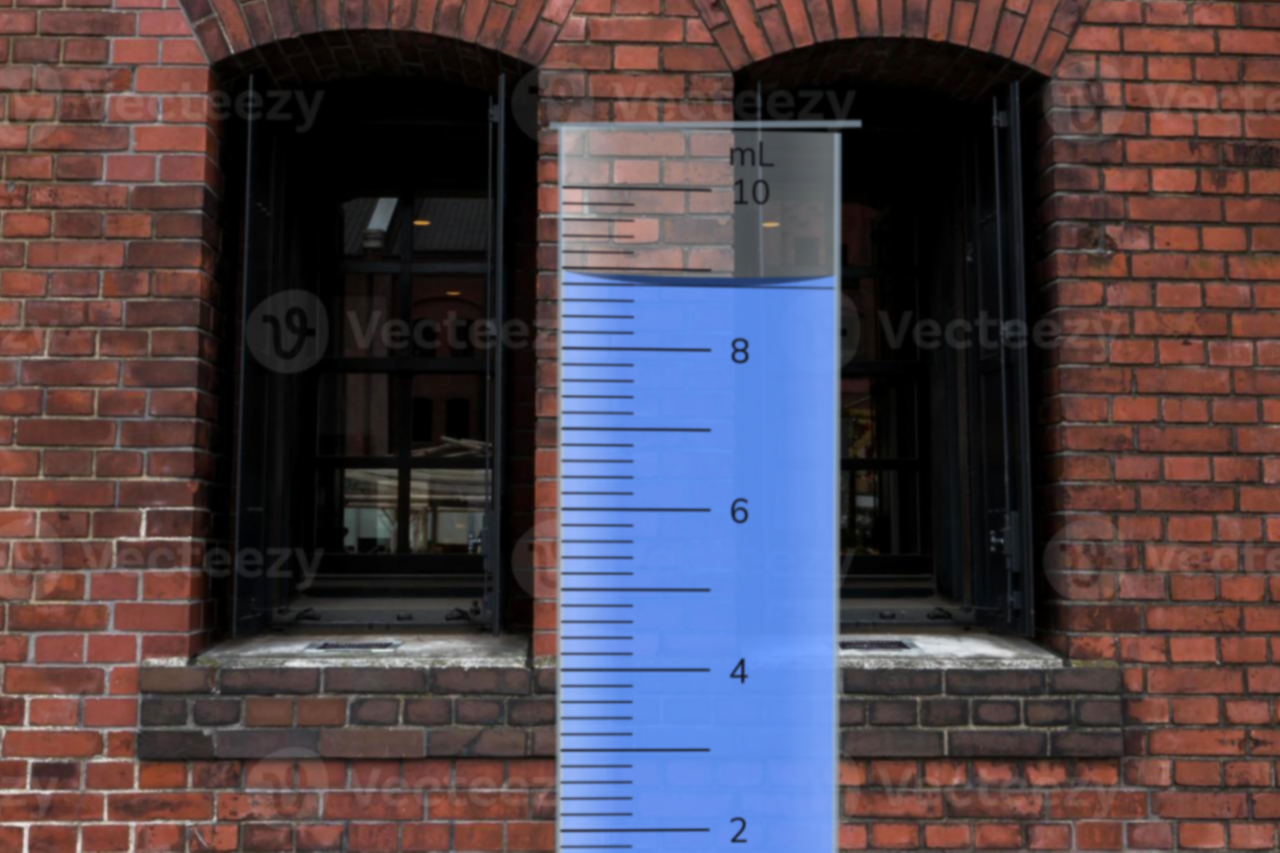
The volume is mL 8.8
